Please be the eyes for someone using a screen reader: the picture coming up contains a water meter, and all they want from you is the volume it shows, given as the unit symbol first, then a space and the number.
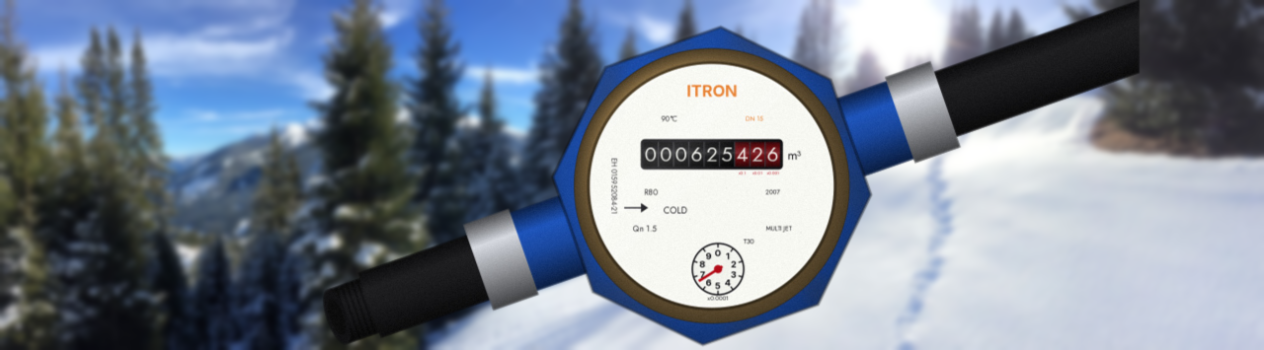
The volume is m³ 625.4266
